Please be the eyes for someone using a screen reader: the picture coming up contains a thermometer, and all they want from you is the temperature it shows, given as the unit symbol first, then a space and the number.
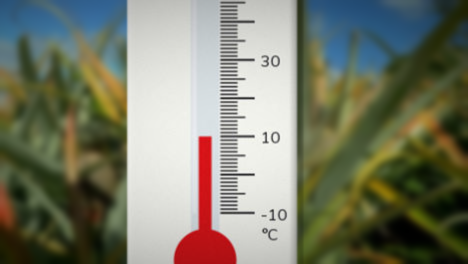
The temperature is °C 10
